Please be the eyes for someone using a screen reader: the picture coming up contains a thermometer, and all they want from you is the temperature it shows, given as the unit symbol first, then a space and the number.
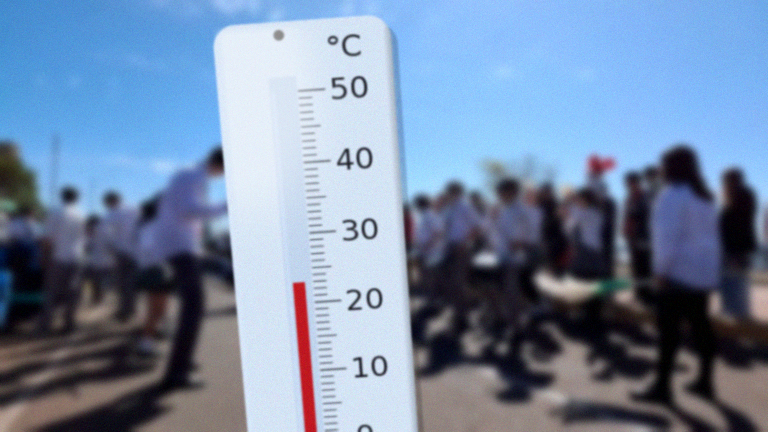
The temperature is °C 23
